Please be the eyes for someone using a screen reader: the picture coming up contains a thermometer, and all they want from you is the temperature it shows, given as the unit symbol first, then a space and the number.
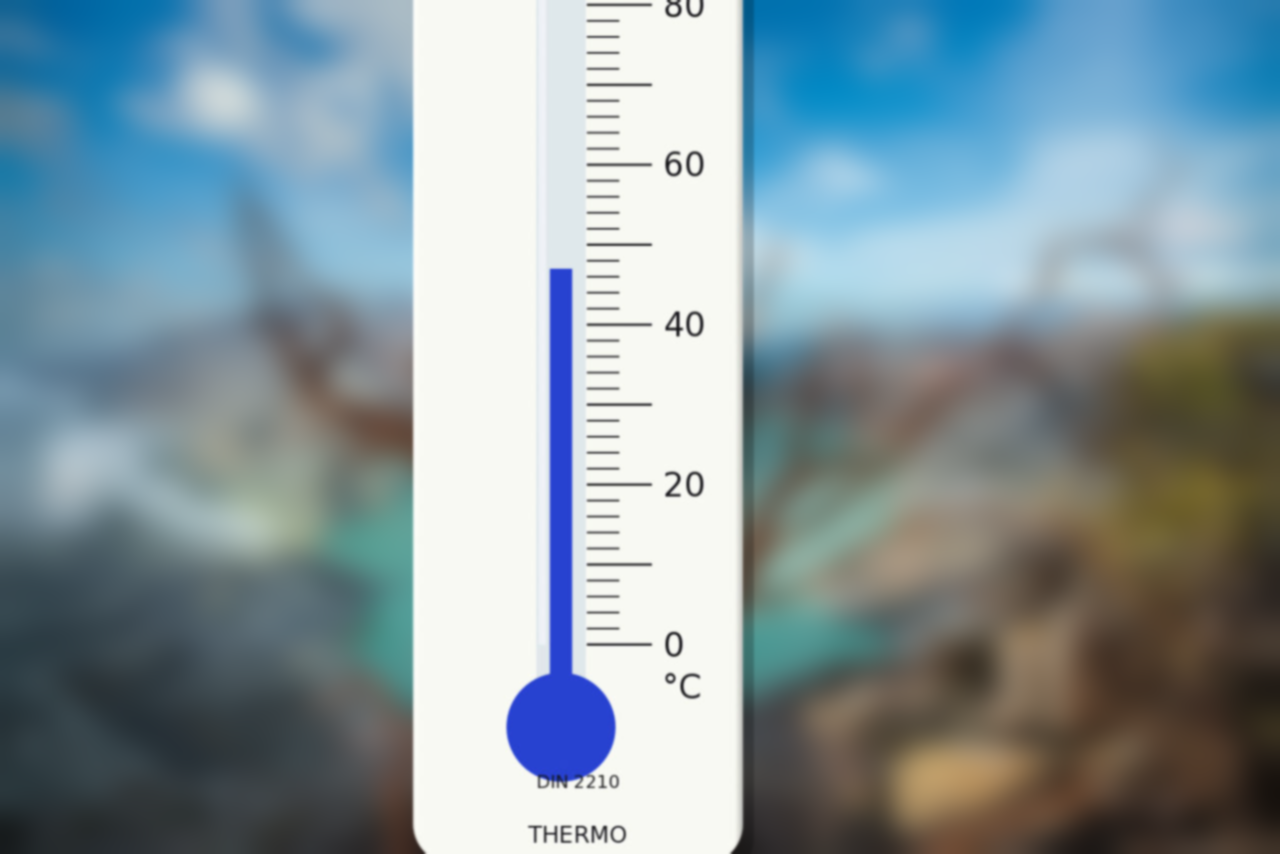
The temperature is °C 47
